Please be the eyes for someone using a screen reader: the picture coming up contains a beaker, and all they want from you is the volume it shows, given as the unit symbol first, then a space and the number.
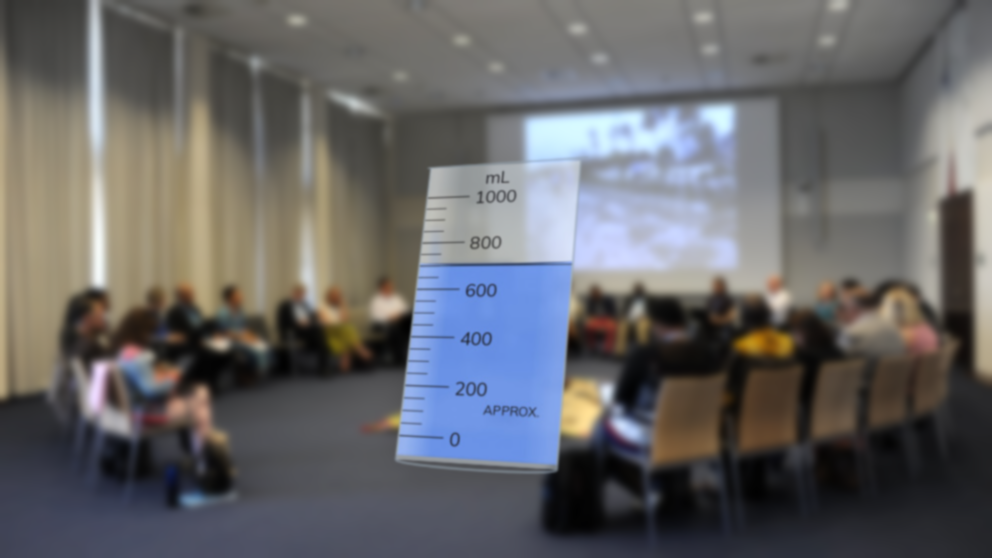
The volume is mL 700
